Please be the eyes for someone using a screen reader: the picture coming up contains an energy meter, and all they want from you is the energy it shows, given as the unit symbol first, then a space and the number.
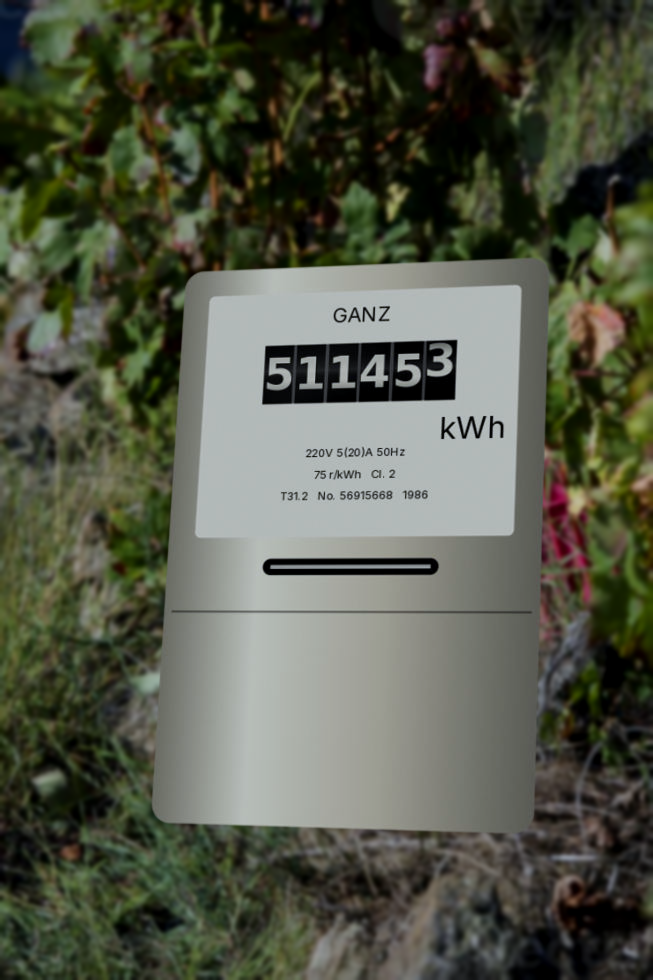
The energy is kWh 511453
